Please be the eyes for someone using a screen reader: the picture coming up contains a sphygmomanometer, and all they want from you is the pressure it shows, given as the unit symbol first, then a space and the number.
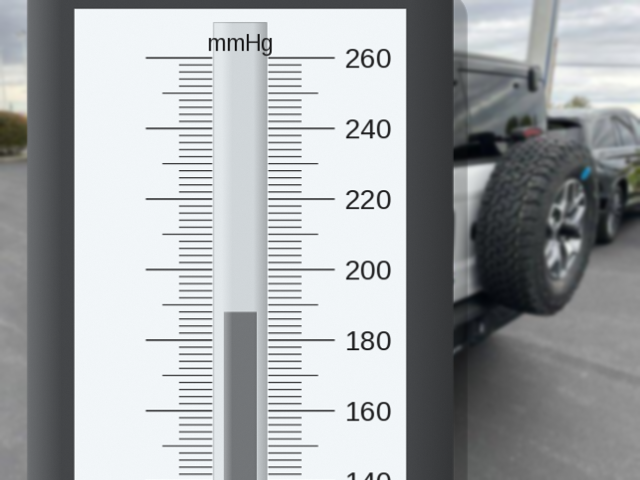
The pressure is mmHg 188
